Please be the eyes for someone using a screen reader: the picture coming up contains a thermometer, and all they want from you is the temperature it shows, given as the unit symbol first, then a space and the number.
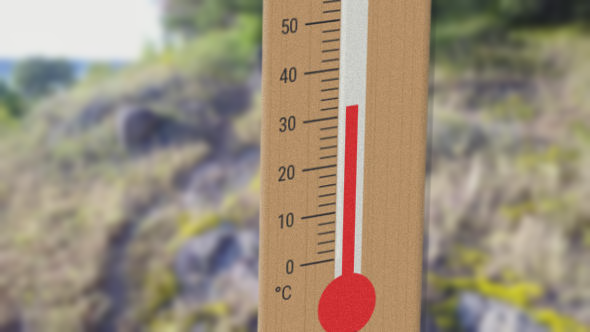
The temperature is °C 32
